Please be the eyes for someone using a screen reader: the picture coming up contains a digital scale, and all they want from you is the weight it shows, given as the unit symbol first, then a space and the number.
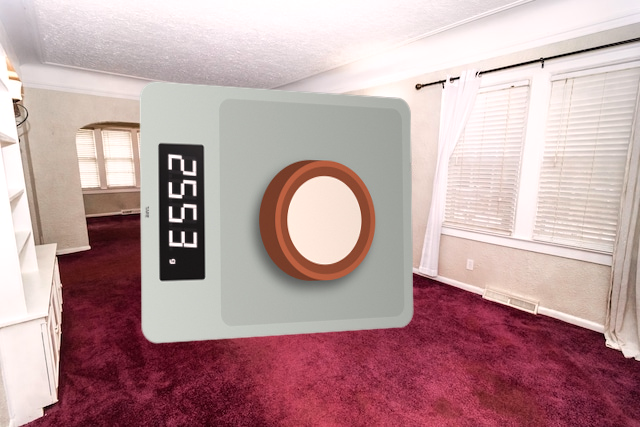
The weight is g 2553
